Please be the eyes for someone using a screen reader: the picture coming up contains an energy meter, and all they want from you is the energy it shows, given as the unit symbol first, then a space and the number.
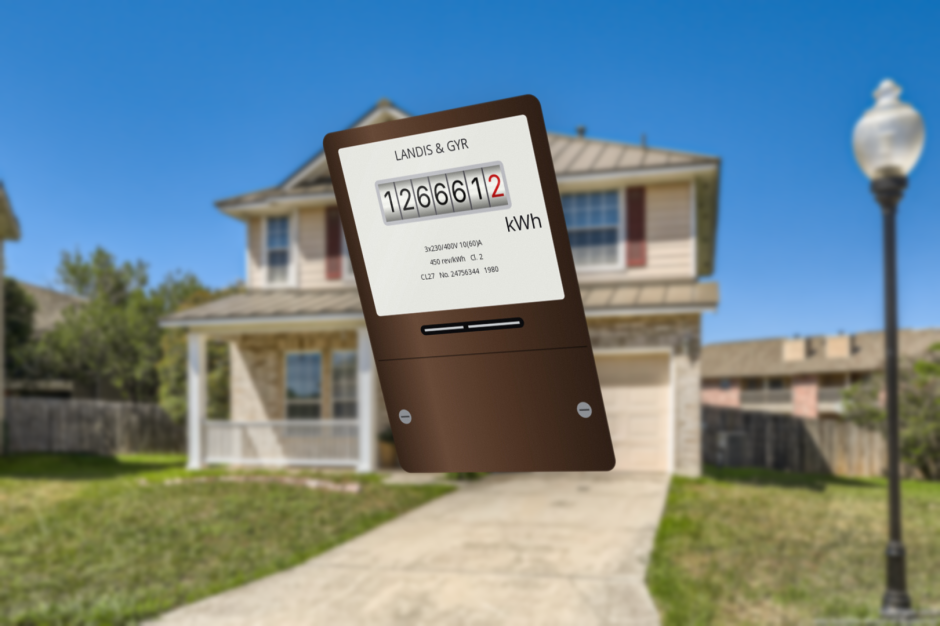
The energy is kWh 126661.2
